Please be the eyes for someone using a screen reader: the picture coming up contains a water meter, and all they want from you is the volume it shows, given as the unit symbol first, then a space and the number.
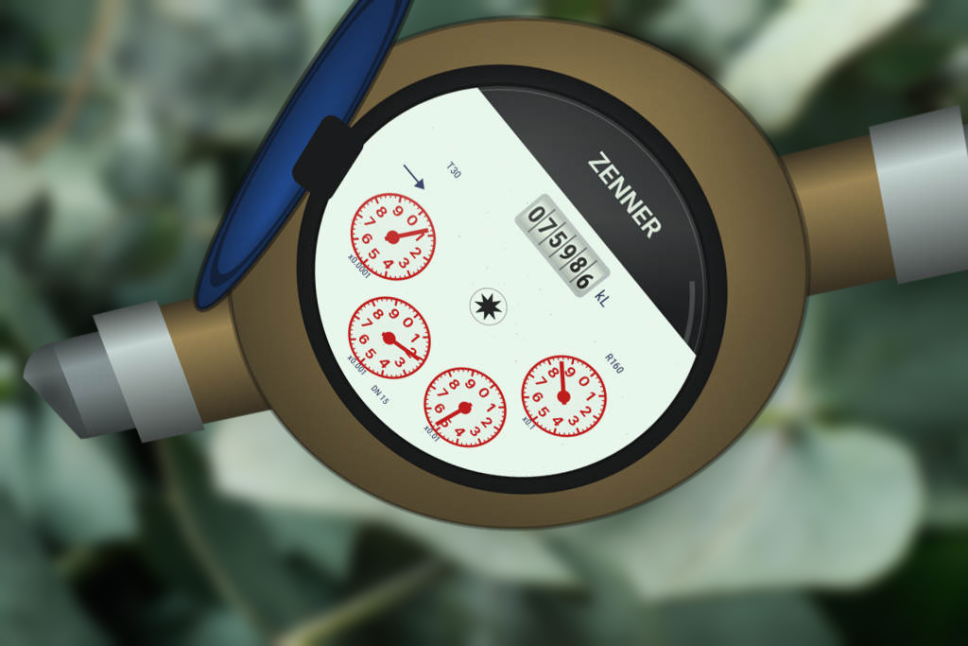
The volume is kL 75985.8520
